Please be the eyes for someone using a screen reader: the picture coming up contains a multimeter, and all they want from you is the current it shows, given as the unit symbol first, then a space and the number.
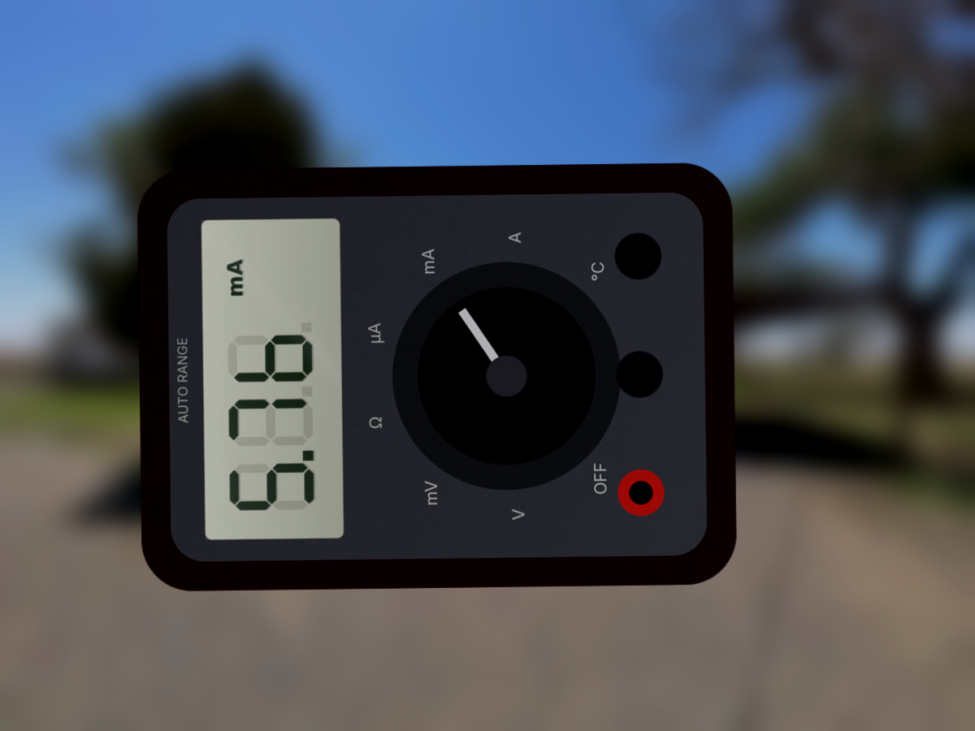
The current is mA 5.76
